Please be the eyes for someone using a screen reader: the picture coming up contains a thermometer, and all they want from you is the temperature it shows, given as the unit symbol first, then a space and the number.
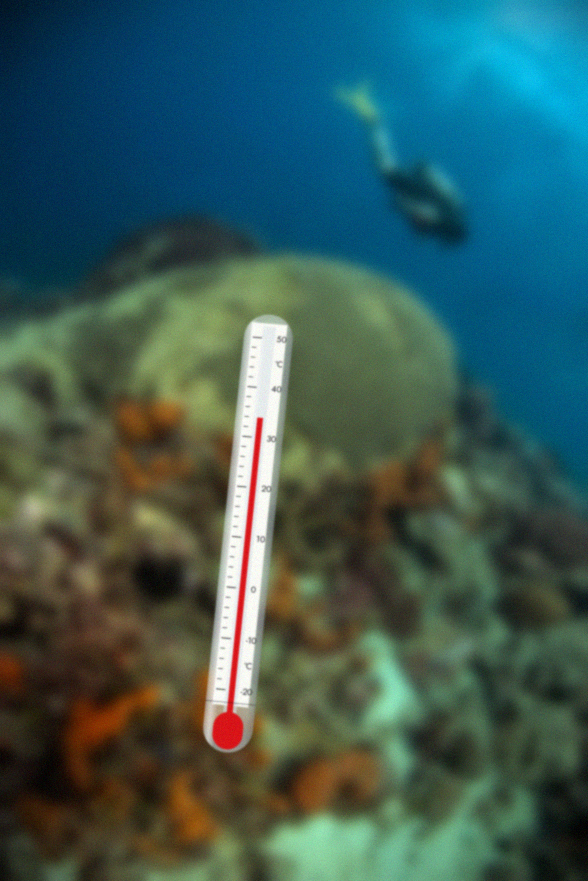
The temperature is °C 34
